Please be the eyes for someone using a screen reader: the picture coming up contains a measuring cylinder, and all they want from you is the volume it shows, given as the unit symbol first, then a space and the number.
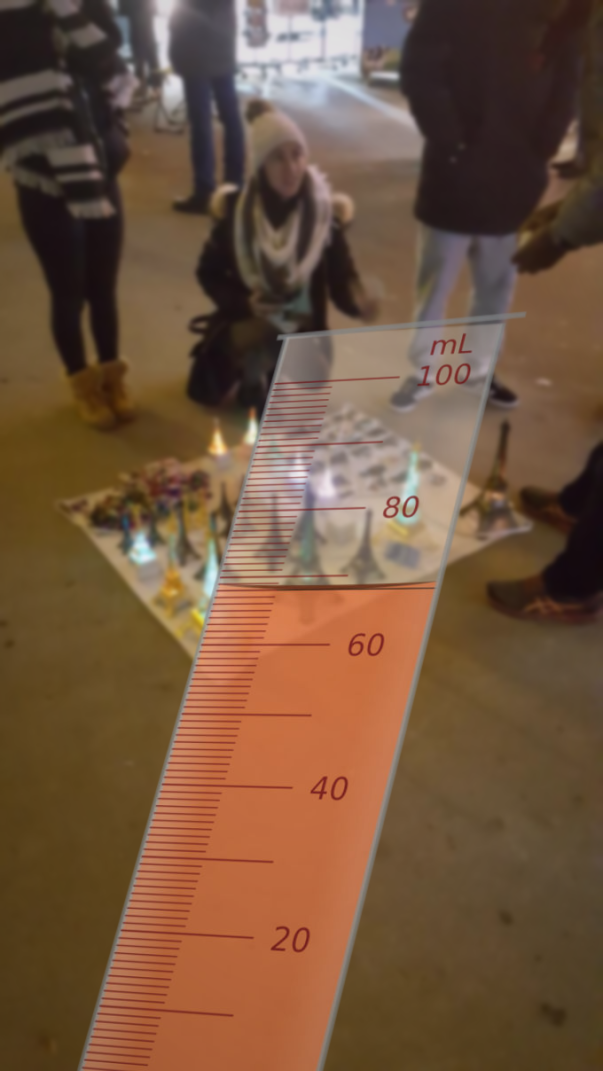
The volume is mL 68
